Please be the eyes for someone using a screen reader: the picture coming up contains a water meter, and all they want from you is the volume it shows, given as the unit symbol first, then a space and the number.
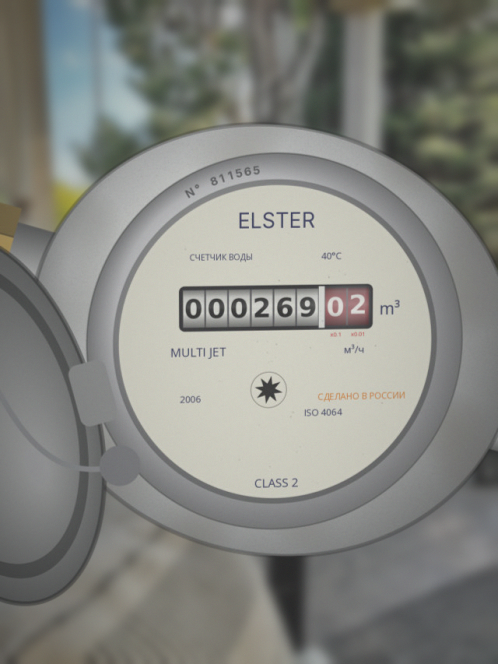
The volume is m³ 269.02
